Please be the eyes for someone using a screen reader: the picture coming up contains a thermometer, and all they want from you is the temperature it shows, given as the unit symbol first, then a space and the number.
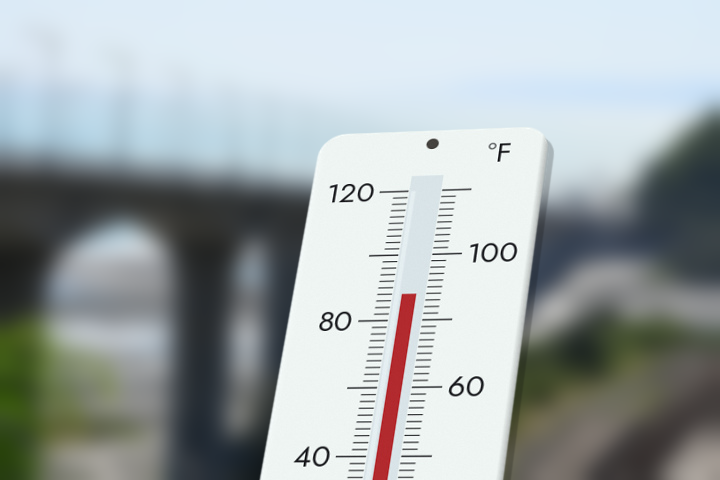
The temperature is °F 88
